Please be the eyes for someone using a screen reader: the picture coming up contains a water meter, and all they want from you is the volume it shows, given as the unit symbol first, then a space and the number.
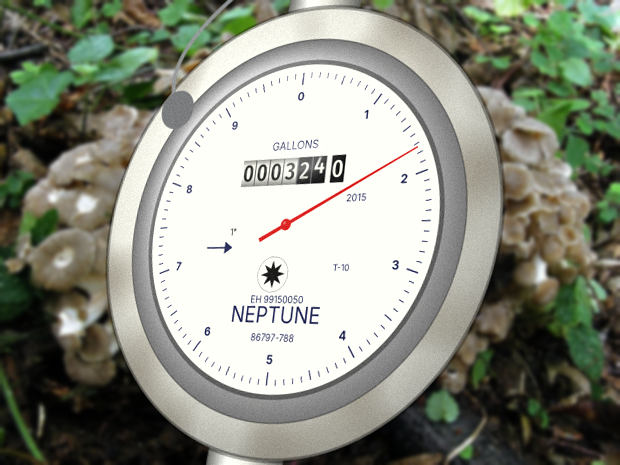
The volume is gal 3241.7
